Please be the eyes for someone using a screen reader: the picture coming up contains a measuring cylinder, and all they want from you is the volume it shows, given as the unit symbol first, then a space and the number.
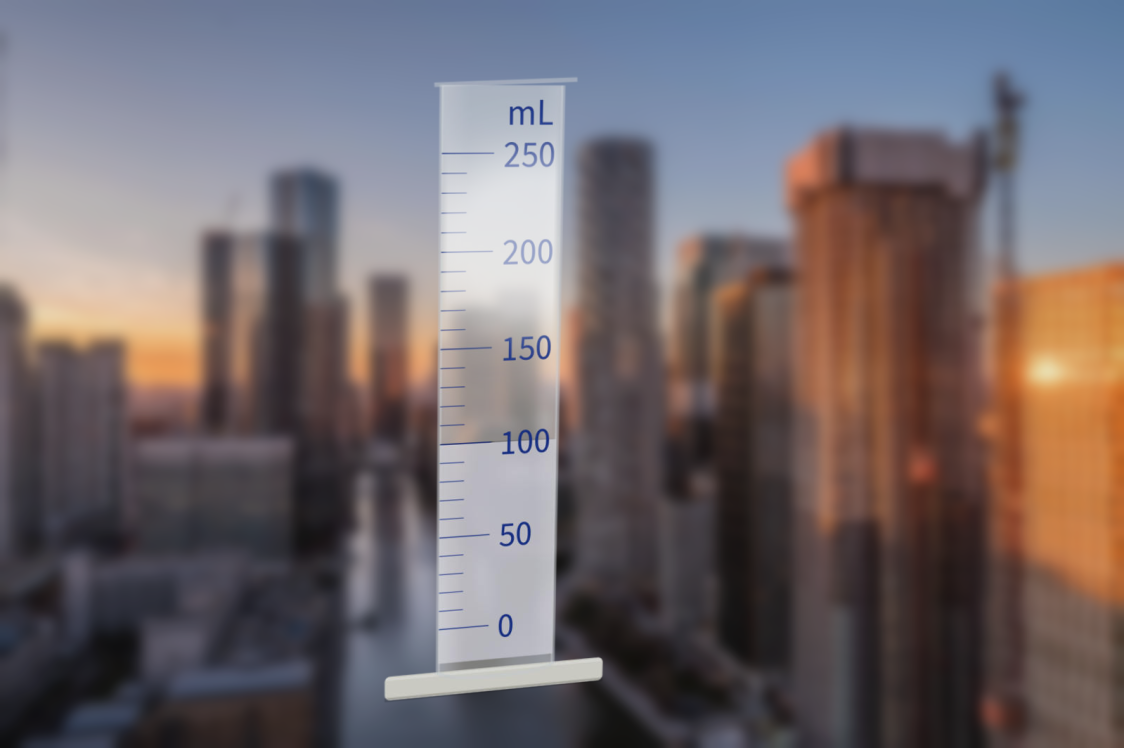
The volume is mL 100
